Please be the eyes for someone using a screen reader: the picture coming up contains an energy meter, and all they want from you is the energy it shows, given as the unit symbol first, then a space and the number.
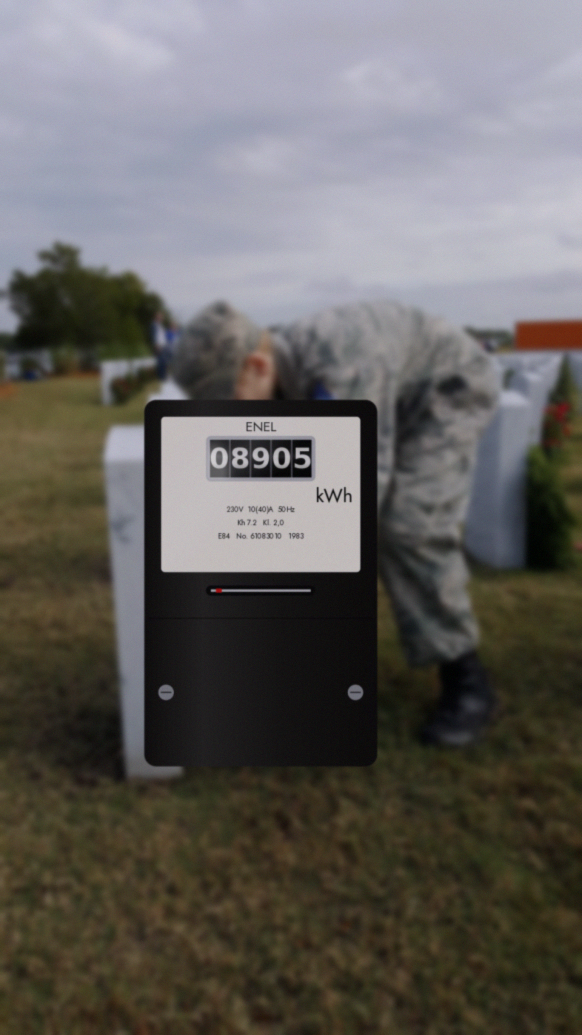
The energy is kWh 8905
